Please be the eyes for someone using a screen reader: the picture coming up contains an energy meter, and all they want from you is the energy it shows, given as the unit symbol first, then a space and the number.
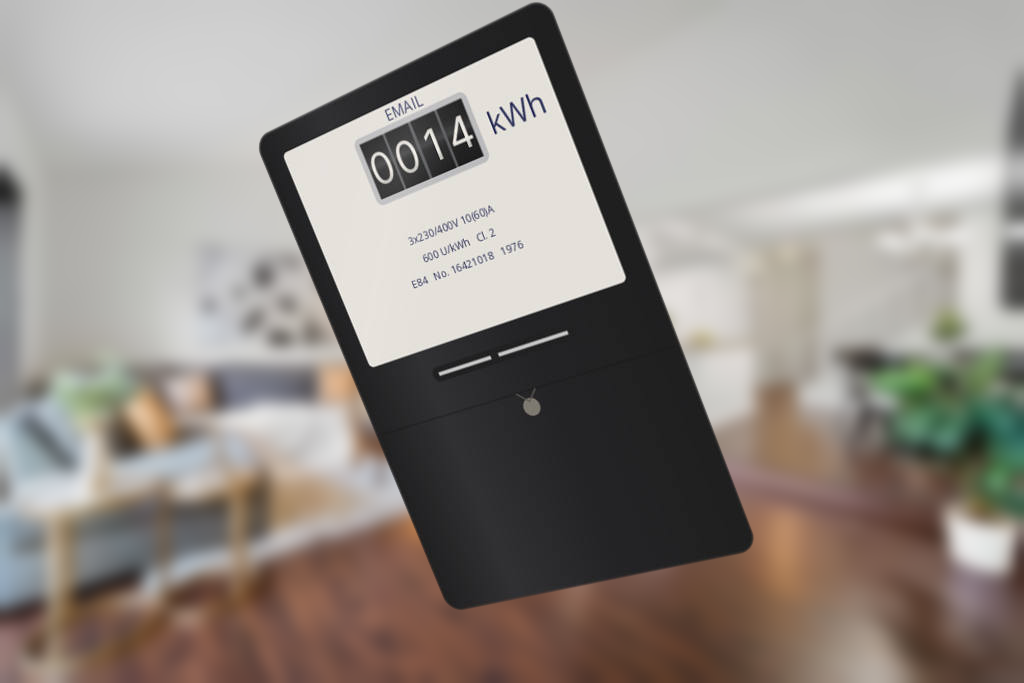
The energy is kWh 14
